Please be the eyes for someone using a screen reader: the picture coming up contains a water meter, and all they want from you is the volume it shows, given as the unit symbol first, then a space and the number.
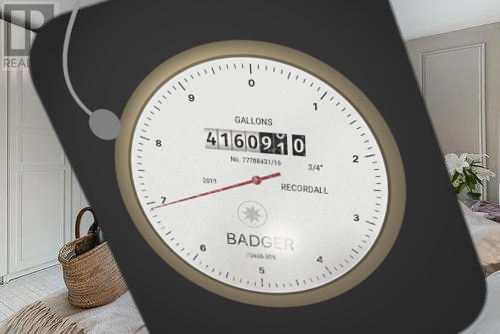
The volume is gal 4160906.9
